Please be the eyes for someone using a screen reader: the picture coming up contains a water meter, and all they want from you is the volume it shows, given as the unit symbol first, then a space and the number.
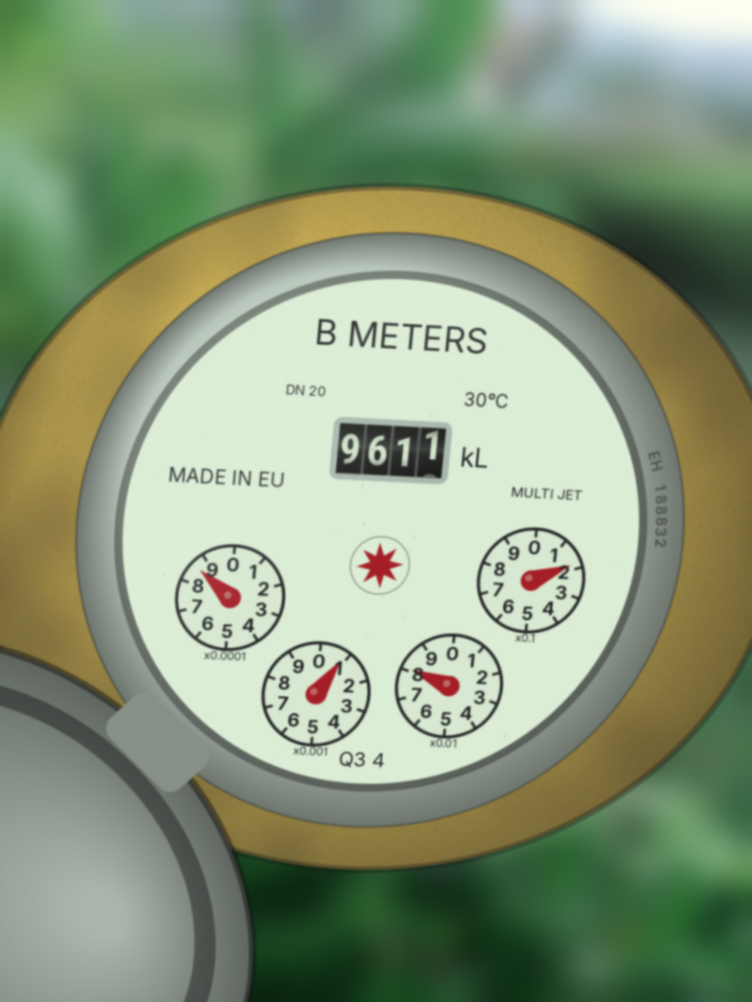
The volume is kL 9611.1808
